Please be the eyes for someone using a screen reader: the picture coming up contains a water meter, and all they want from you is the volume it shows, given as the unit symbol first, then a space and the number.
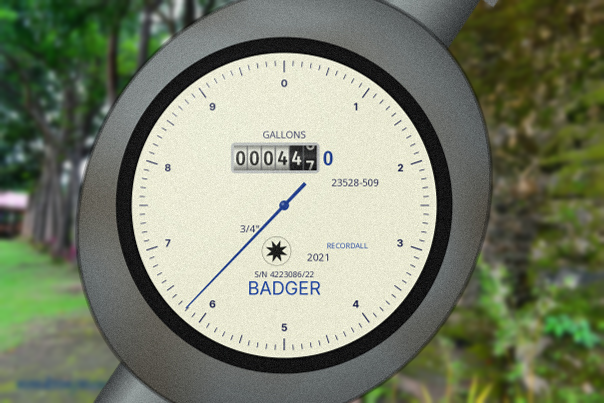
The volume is gal 4466.2
